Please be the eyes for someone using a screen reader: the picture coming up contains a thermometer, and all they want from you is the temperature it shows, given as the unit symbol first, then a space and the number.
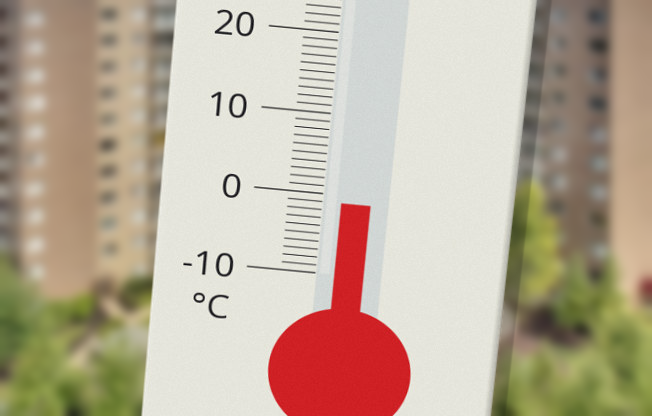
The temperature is °C -1
